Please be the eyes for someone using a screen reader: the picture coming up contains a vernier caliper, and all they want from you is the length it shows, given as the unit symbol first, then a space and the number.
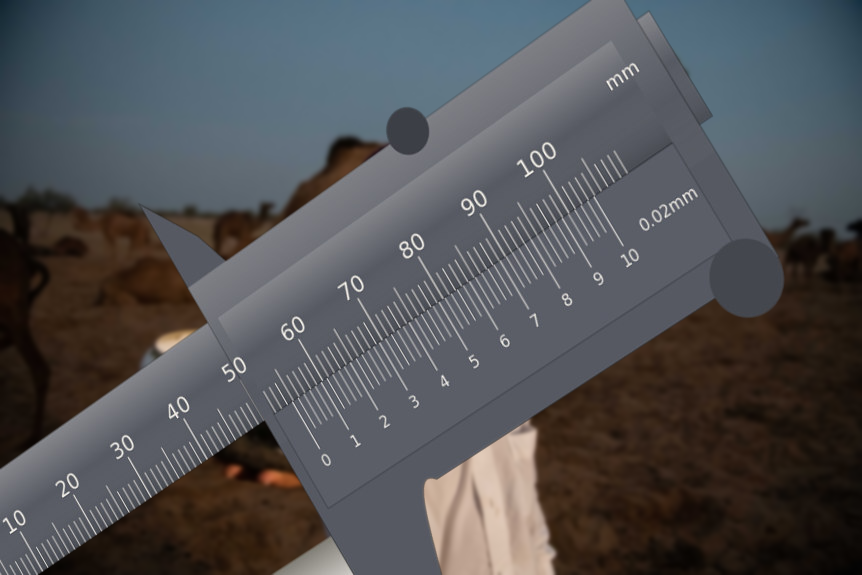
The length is mm 54.8
